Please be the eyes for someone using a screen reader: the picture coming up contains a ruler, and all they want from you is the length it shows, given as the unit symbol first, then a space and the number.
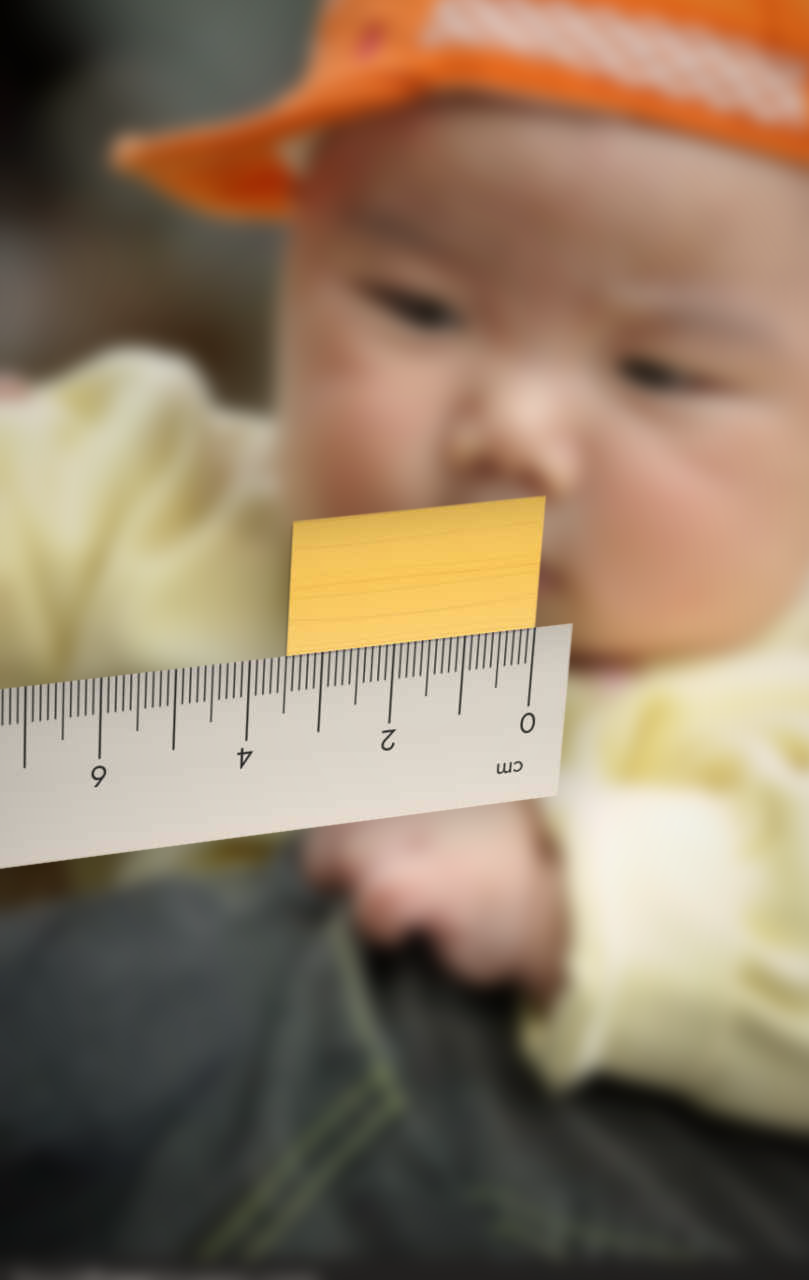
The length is cm 3.5
